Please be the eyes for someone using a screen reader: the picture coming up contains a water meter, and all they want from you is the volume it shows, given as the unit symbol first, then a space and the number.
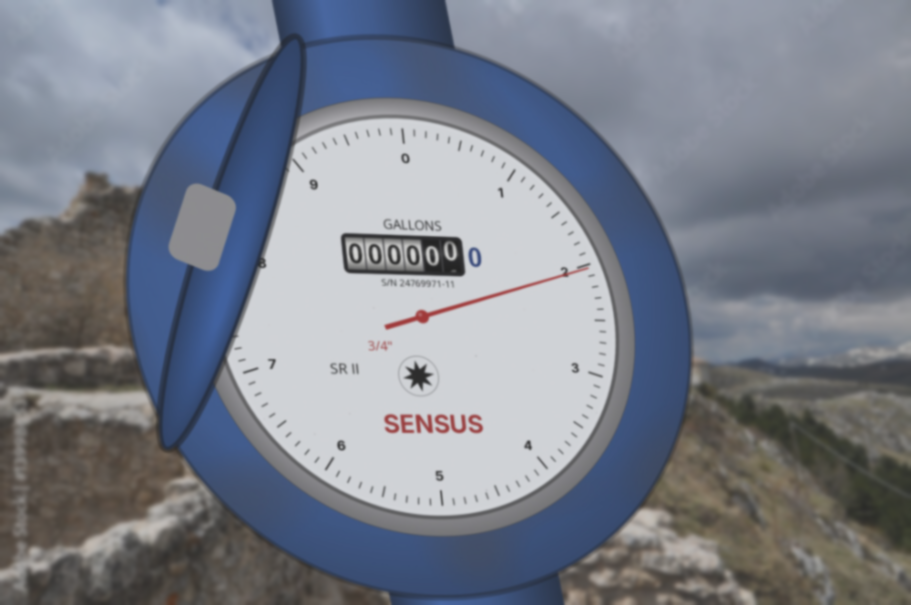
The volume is gal 2.0
